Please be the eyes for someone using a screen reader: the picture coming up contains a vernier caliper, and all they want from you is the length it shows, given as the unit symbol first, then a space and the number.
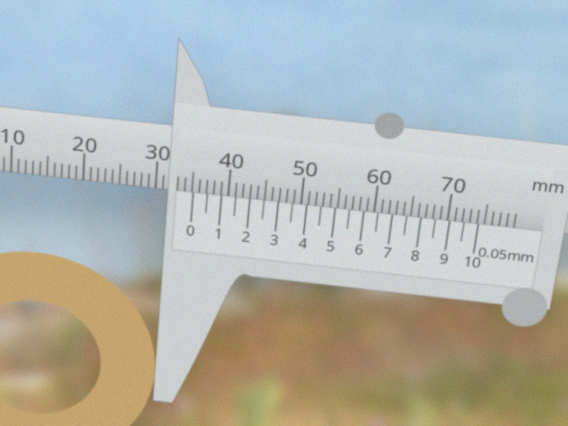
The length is mm 35.2
